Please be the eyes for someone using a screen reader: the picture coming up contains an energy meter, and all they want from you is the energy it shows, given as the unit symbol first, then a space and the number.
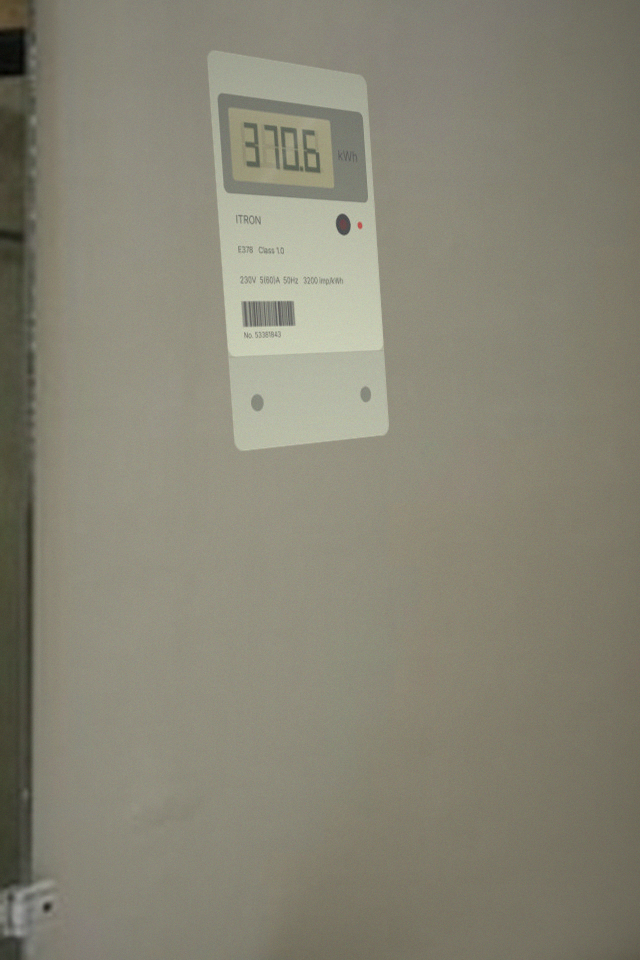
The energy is kWh 370.6
